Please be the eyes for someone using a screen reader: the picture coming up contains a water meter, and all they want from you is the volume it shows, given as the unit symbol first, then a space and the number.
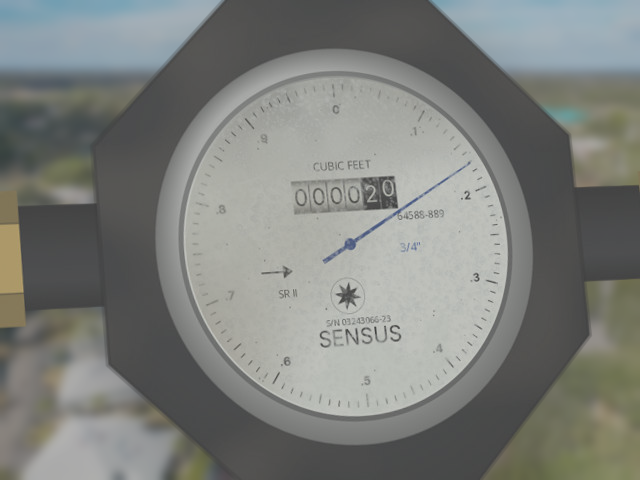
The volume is ft³ 20.17
